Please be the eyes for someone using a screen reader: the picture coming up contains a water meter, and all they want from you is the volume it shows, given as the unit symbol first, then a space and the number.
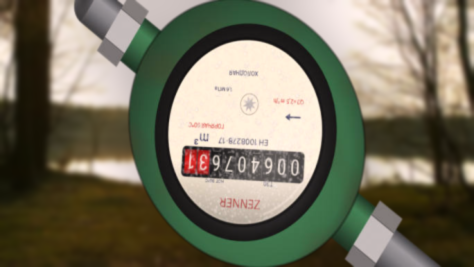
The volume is m³ 64076.31
